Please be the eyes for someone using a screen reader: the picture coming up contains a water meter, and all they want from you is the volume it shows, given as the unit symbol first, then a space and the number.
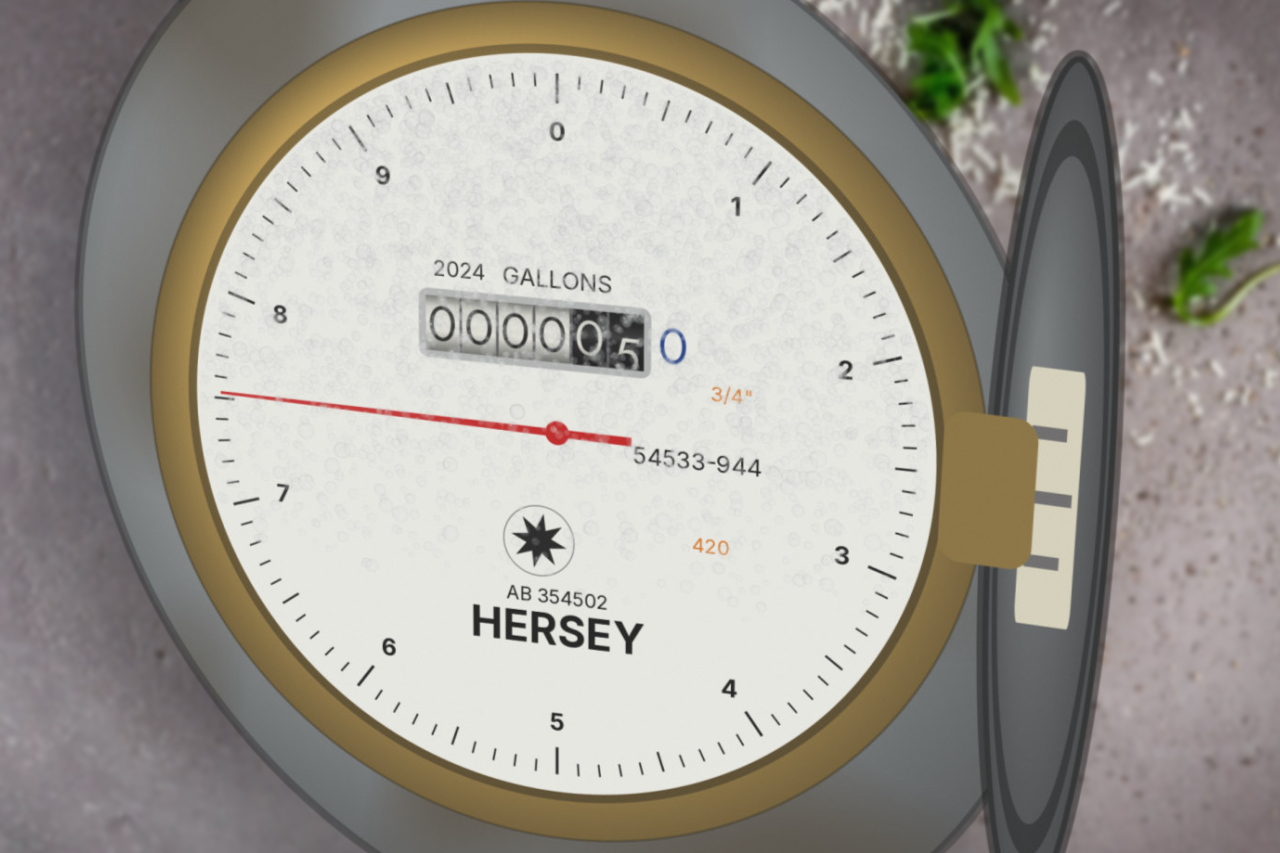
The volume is gal 47.5
